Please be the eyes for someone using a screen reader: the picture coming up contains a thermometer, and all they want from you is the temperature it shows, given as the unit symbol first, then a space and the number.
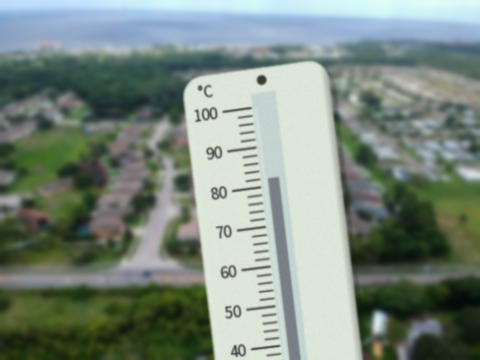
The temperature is °C 82
